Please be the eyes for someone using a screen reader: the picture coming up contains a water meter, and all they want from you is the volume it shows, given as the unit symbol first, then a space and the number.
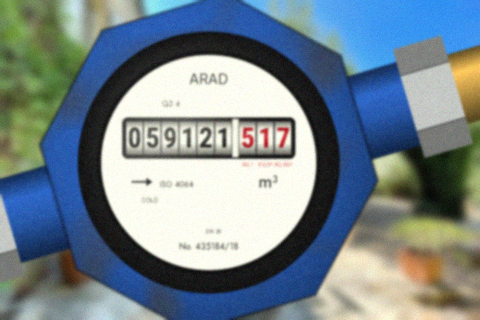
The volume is m³ 59121.517
